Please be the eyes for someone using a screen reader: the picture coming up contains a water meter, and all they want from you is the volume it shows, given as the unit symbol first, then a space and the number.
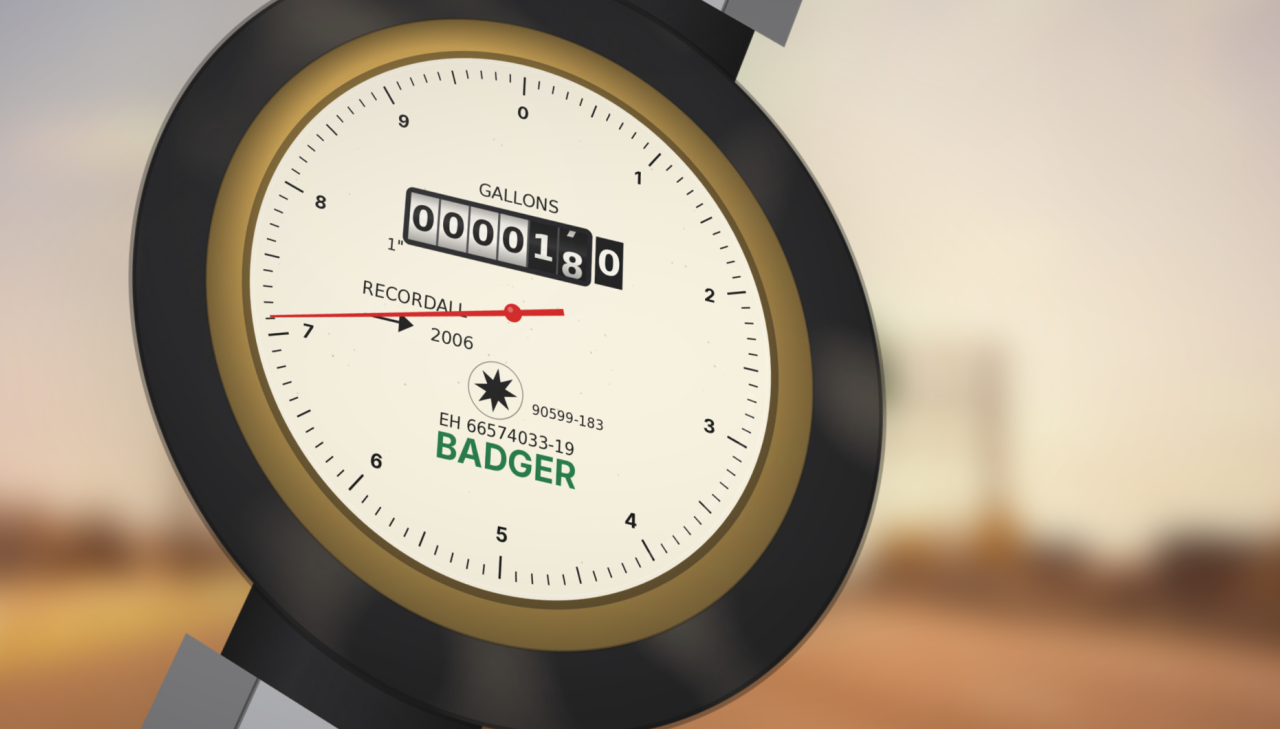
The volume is gal 177.1
